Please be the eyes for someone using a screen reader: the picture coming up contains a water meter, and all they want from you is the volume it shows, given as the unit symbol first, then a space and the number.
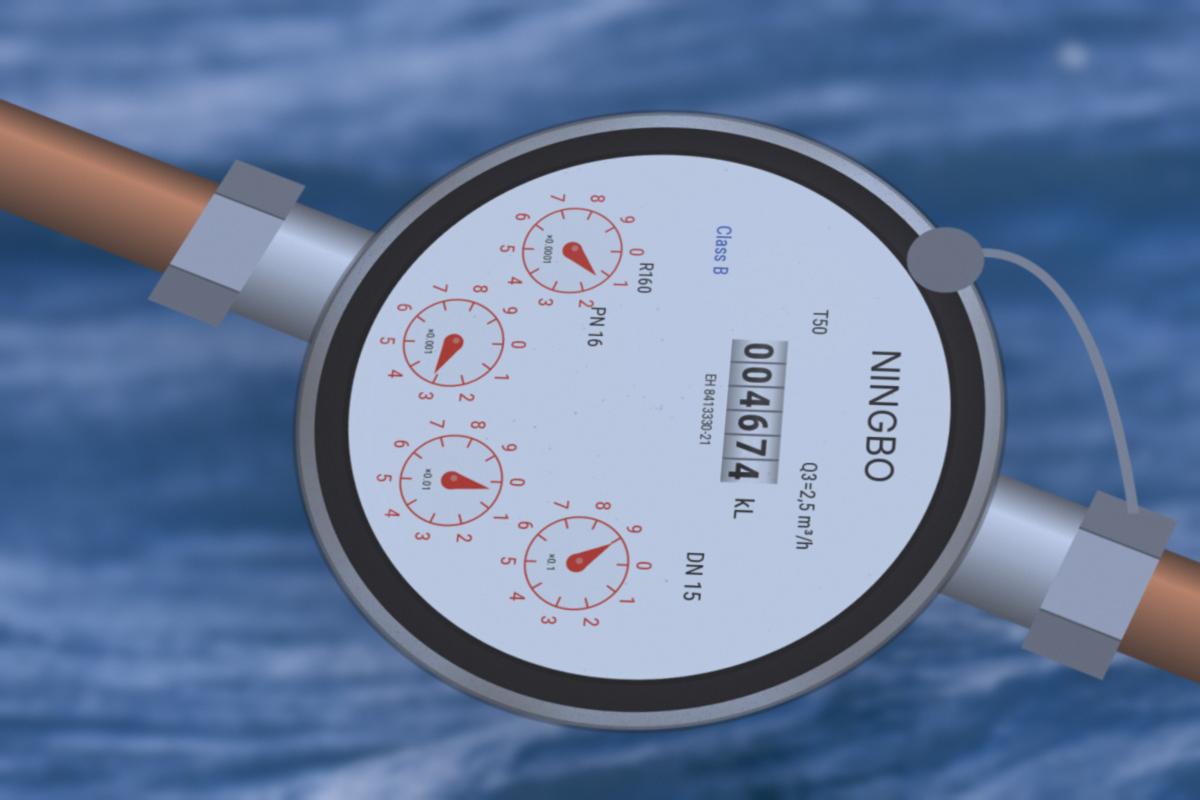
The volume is kL 4673.9031
